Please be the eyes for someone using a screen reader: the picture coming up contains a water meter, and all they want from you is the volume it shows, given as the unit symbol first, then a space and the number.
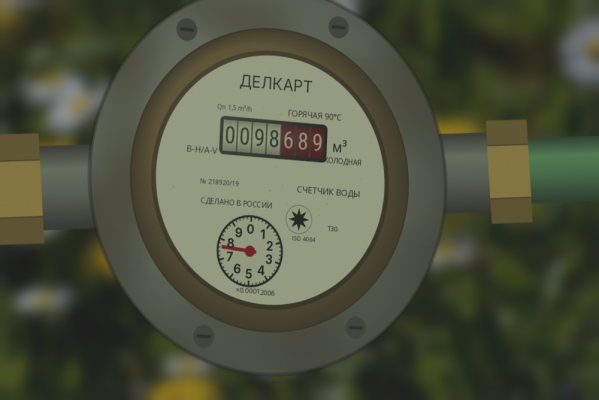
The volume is m³ 98.6897
